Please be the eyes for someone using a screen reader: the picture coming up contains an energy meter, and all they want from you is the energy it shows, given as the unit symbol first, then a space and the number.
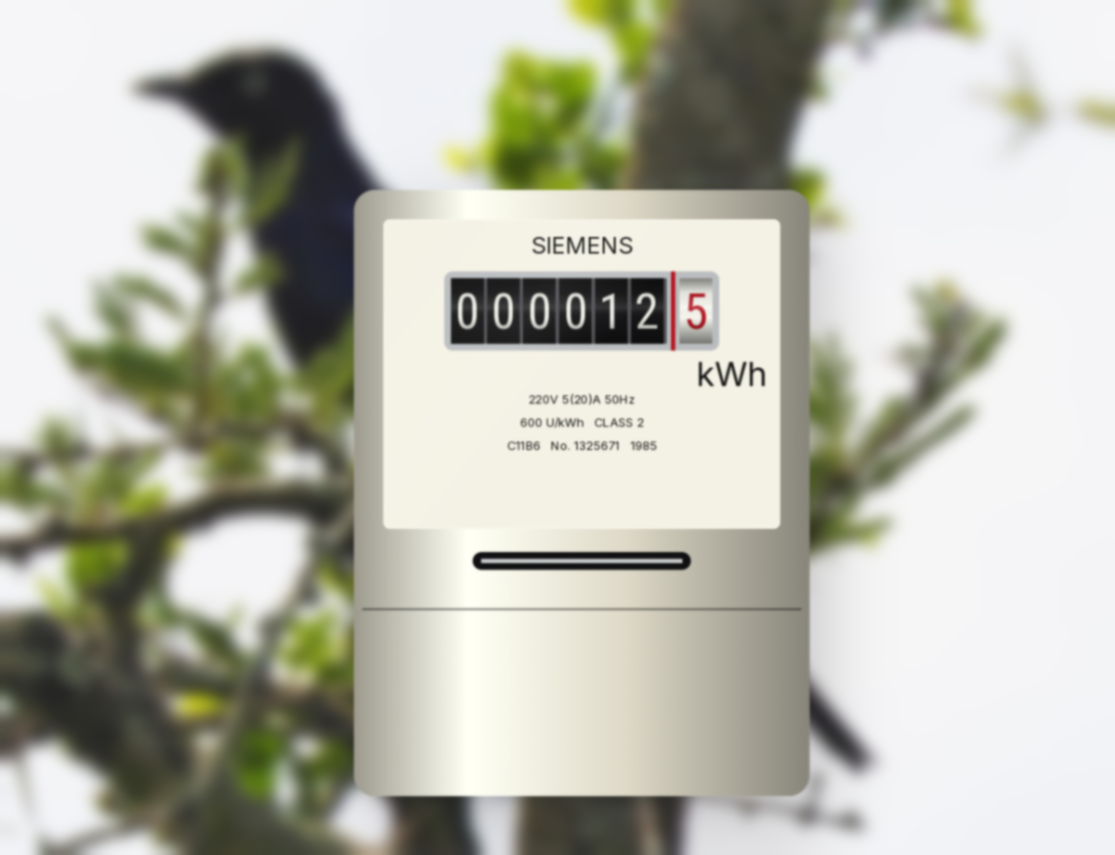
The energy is kWh 12.5
